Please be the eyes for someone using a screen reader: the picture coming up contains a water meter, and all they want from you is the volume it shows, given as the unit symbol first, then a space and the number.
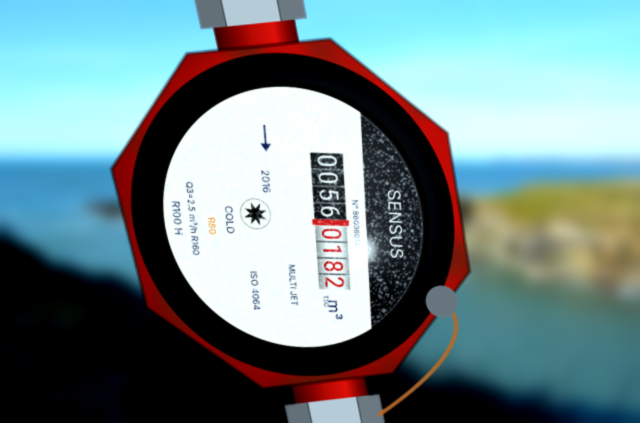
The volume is m³ 56.0182
